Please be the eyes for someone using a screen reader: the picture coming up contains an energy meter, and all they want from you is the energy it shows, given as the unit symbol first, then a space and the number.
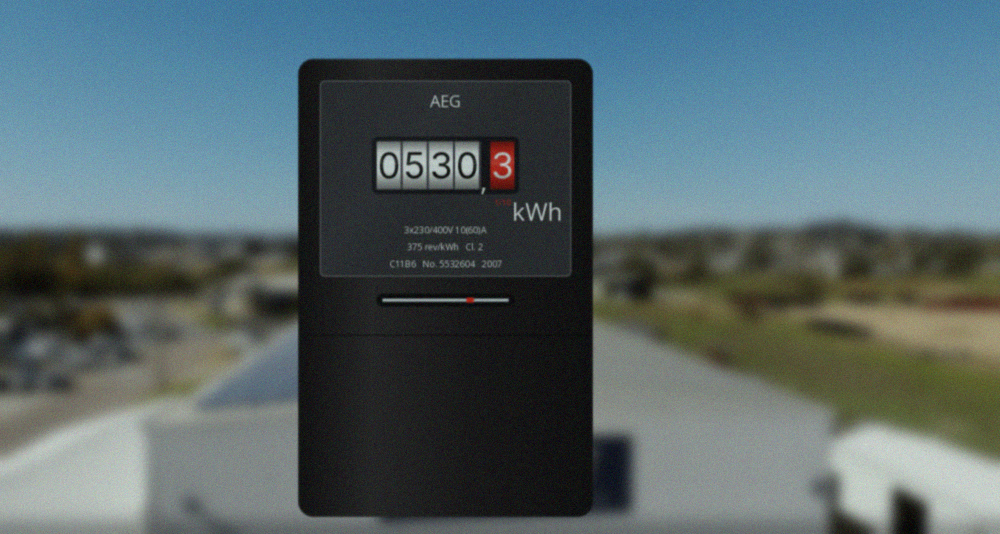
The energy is kWh 530.3
